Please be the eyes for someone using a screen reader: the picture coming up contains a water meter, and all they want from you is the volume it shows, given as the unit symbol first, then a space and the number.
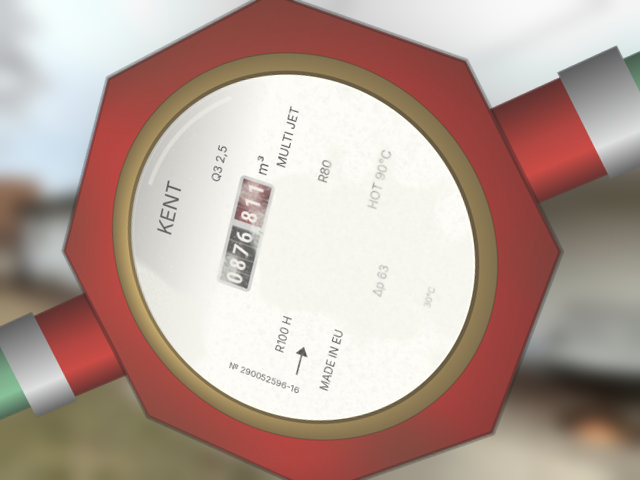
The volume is m³ 876.811
